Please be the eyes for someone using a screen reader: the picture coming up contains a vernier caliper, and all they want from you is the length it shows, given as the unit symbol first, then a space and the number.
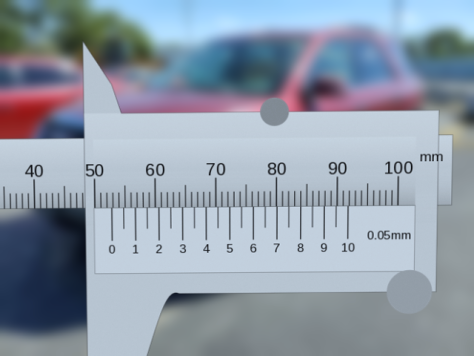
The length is mm 52.8
